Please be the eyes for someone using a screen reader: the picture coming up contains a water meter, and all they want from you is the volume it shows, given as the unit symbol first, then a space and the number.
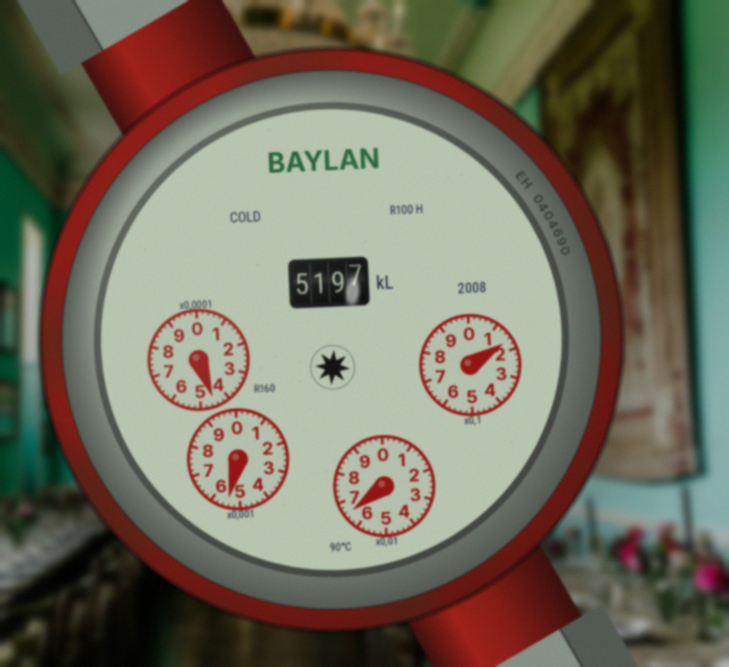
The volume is kL 5197.1654
